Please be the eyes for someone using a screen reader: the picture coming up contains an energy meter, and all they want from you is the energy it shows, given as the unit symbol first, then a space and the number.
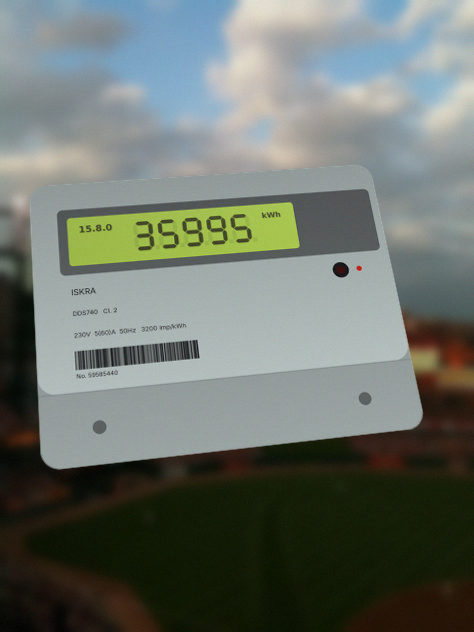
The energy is kWh 35995
